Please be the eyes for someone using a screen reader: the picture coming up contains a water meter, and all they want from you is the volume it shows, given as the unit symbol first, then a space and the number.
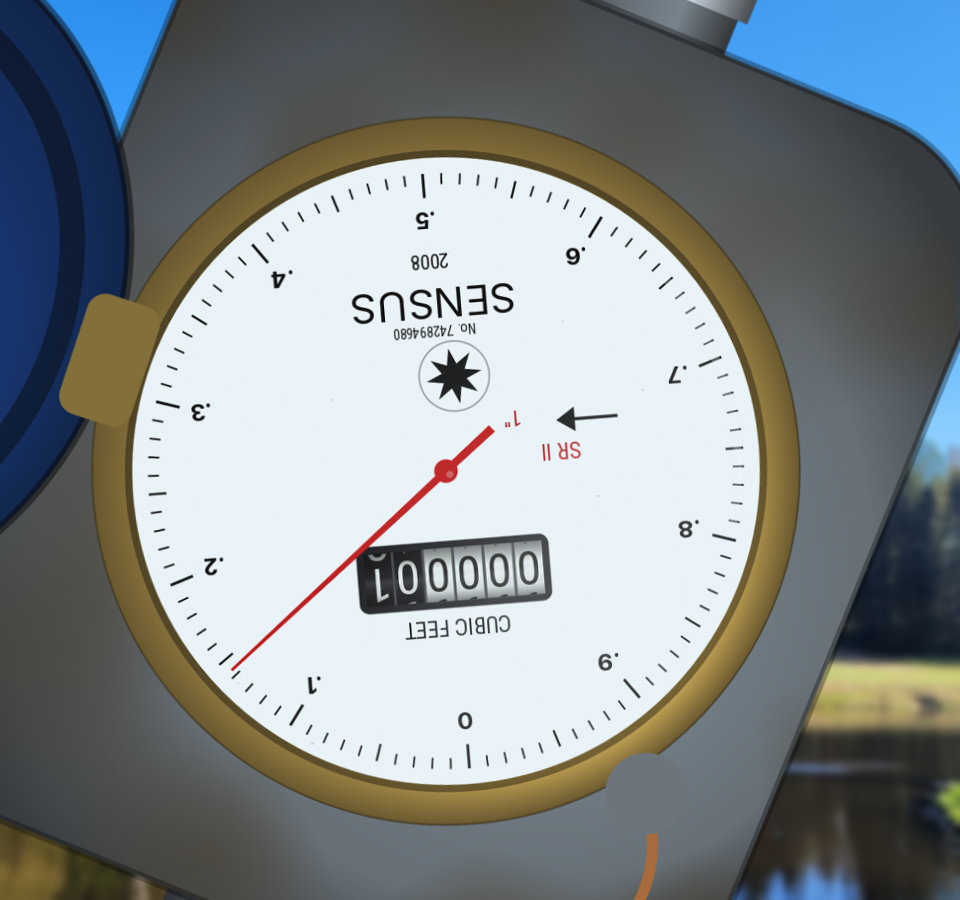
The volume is ft³ 1.14
